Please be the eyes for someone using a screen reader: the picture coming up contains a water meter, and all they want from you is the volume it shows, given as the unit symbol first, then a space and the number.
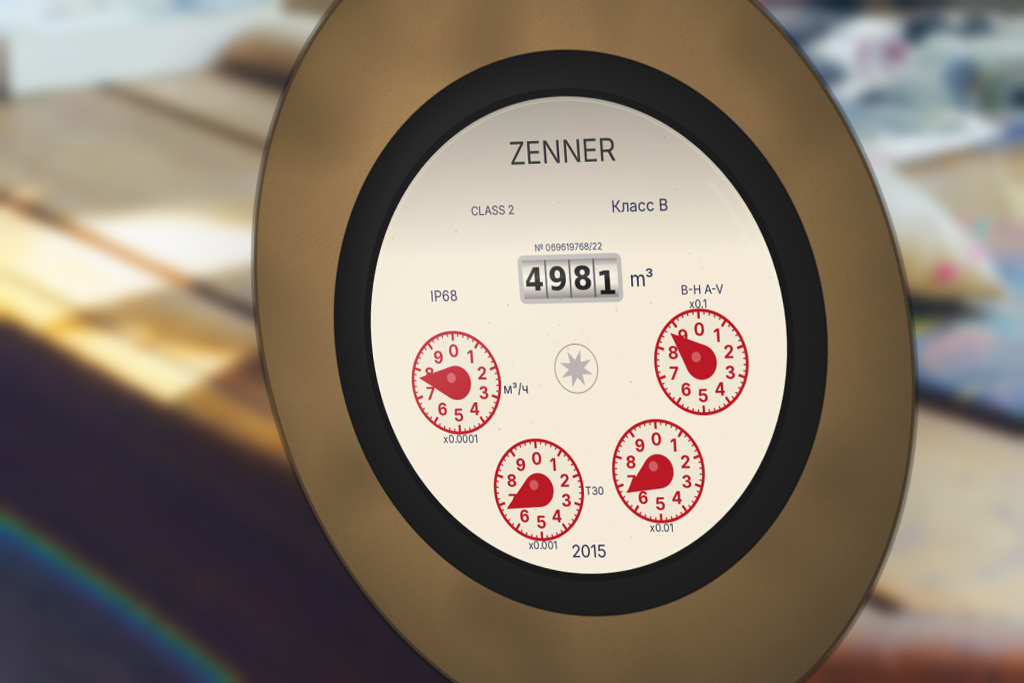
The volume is m³ 4980.8667
